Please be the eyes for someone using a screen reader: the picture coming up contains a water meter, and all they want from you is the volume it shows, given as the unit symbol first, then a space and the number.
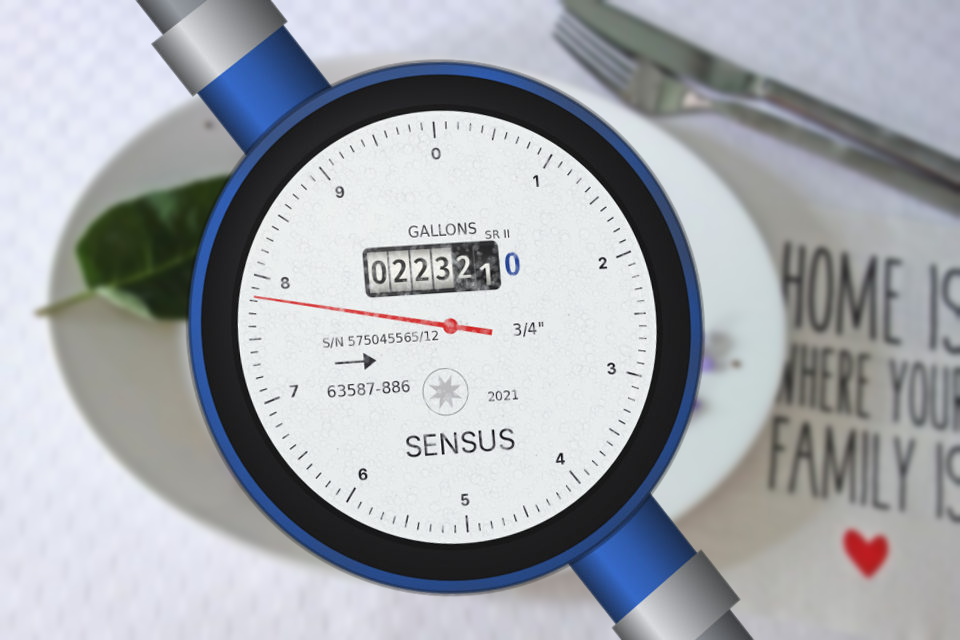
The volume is gal 223207.8
